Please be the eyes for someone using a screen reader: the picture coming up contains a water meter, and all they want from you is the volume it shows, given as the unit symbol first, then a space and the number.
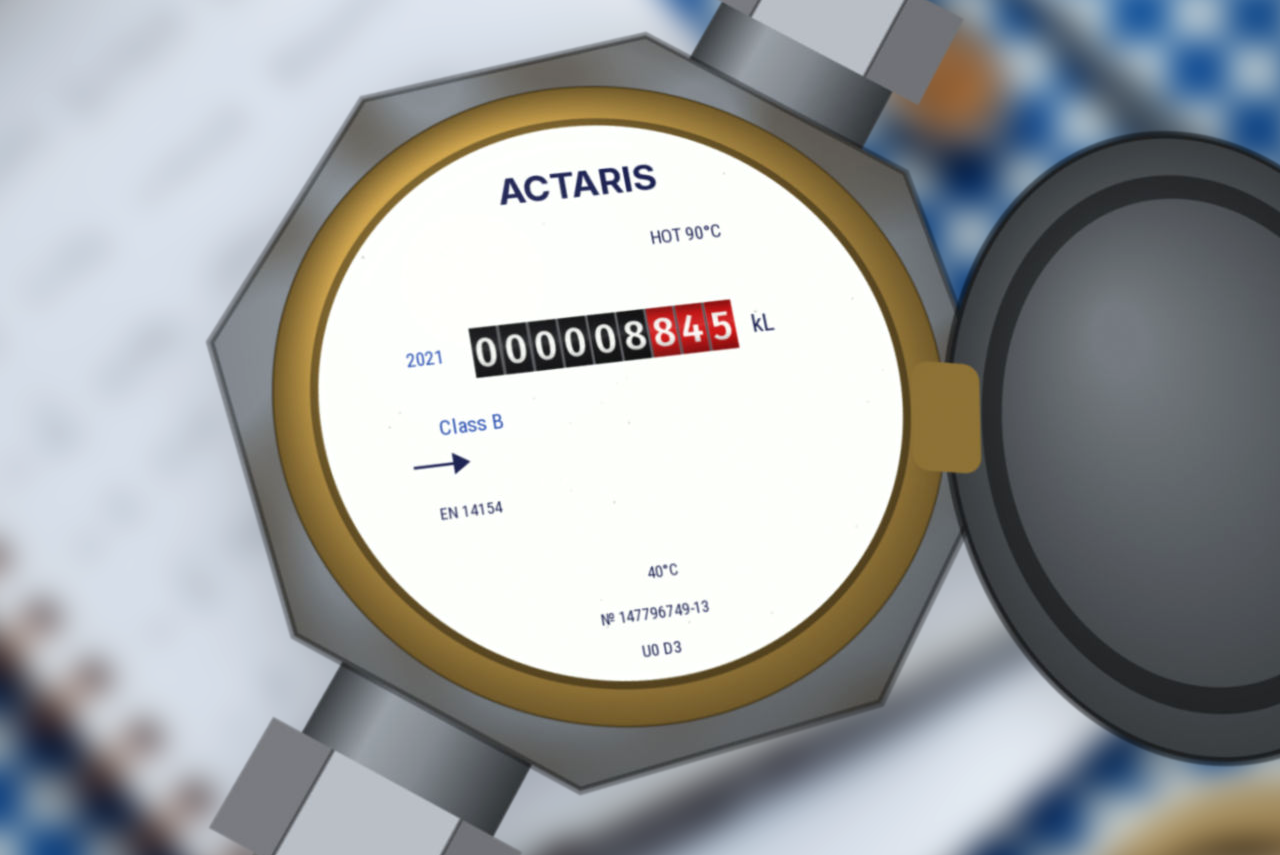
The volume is kL 8.845
